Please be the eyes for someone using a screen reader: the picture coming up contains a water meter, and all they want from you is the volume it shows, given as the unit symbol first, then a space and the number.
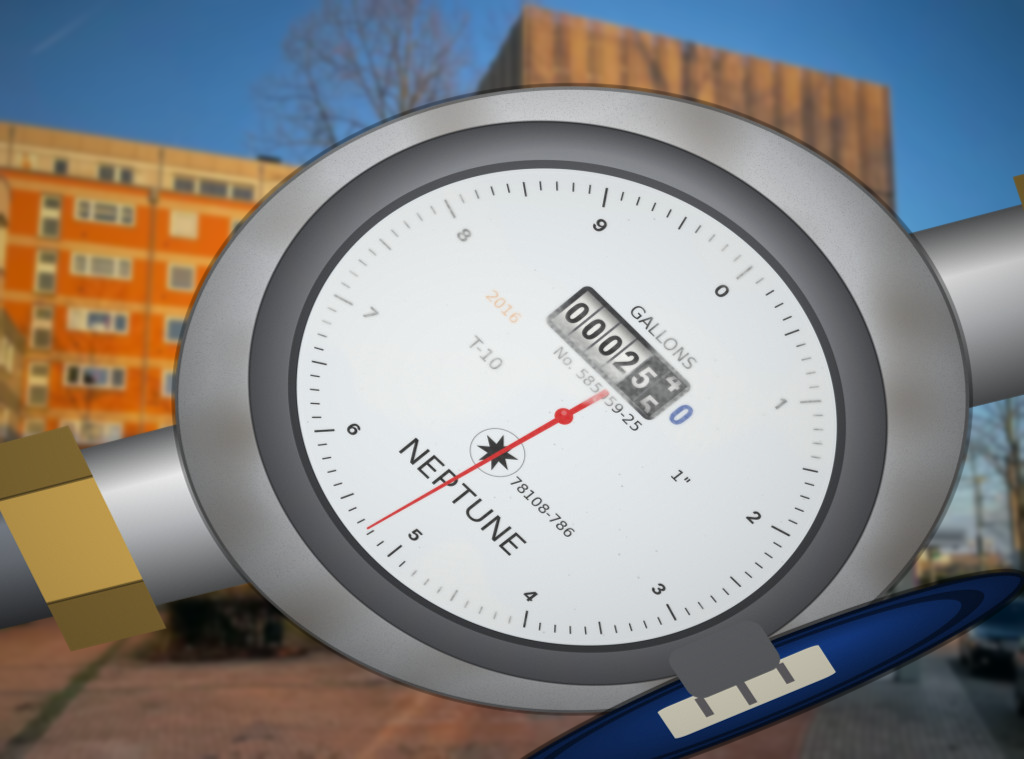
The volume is gal 2545.2
